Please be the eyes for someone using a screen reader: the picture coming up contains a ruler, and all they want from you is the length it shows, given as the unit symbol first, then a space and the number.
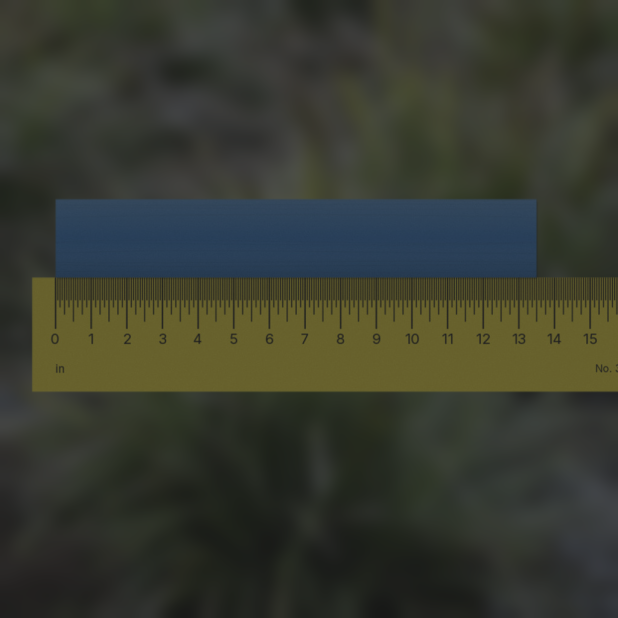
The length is in 13.5
